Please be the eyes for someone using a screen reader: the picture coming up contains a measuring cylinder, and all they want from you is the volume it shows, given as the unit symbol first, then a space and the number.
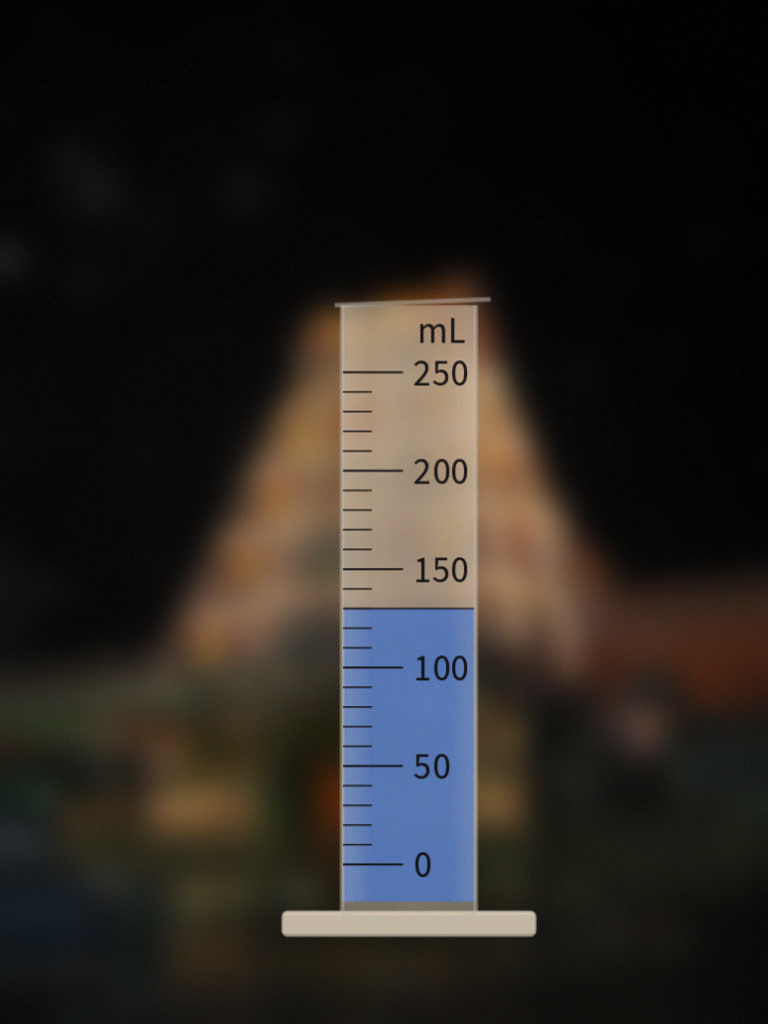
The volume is mL 130
